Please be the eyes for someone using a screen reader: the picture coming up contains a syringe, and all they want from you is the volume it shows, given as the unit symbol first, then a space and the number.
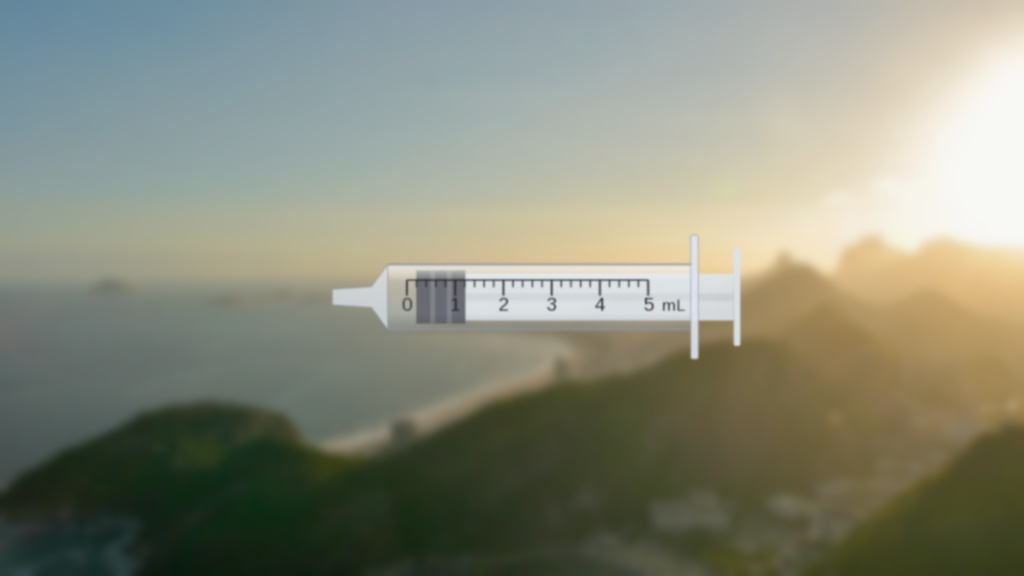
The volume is mL 0.2
